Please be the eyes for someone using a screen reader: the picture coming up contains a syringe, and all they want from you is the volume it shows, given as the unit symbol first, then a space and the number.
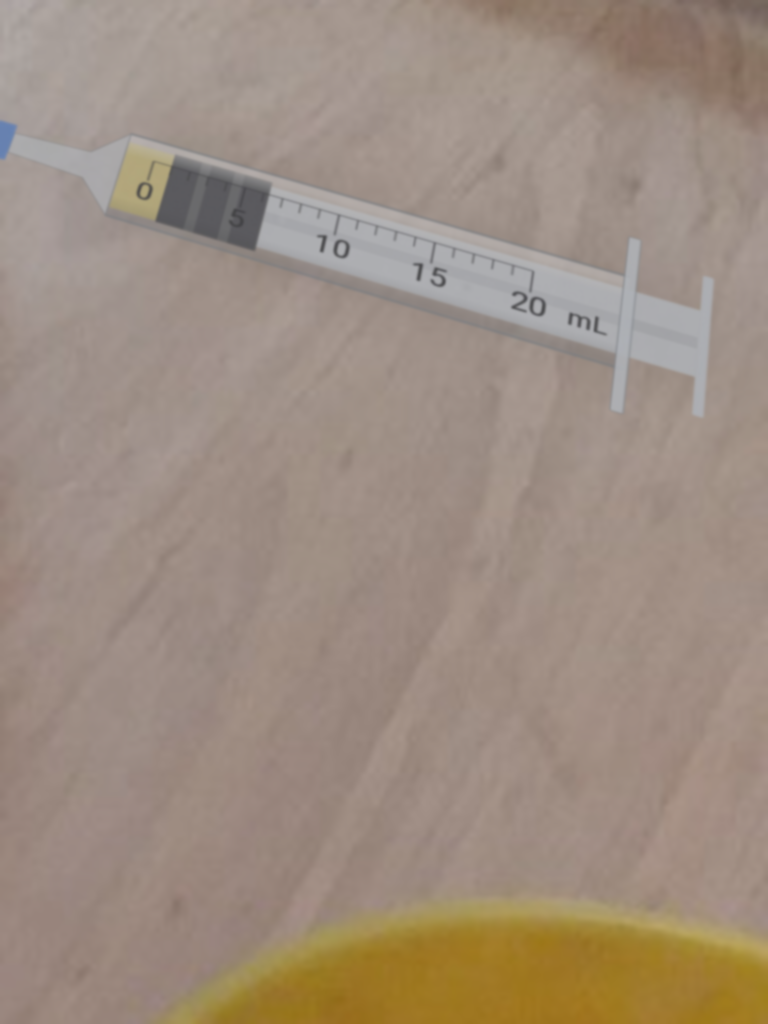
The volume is mL 1
